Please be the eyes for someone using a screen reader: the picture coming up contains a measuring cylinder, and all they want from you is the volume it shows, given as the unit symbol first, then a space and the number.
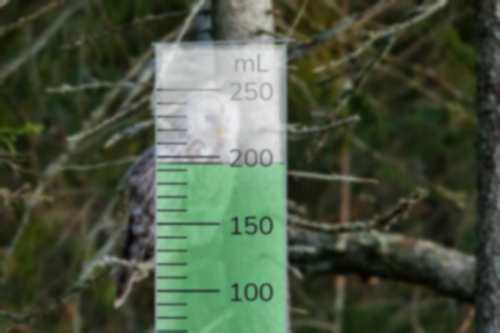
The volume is mL 195
